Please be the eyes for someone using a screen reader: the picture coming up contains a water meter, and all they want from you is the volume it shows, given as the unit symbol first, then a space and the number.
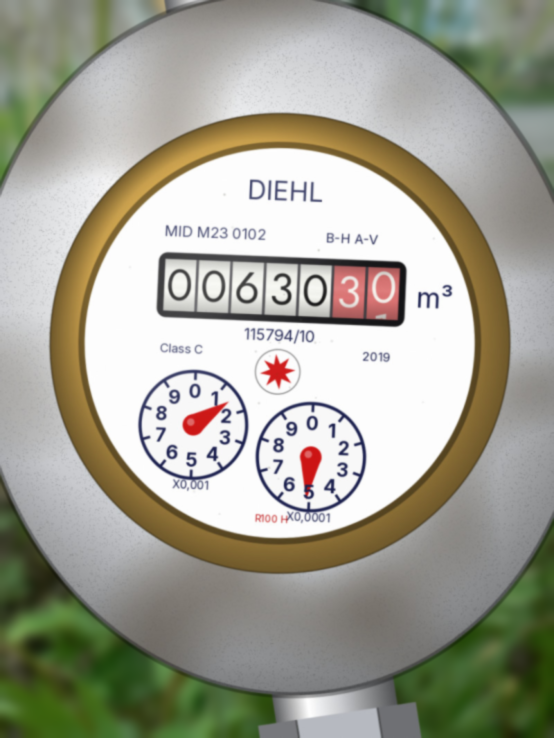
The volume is m³ 630.3015
